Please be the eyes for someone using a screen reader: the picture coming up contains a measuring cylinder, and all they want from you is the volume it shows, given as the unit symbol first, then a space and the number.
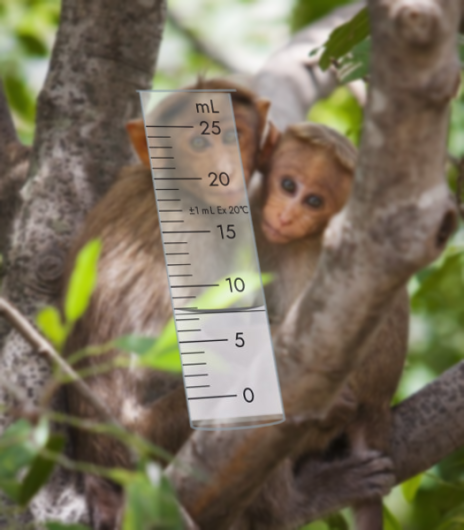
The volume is mL 7.5
